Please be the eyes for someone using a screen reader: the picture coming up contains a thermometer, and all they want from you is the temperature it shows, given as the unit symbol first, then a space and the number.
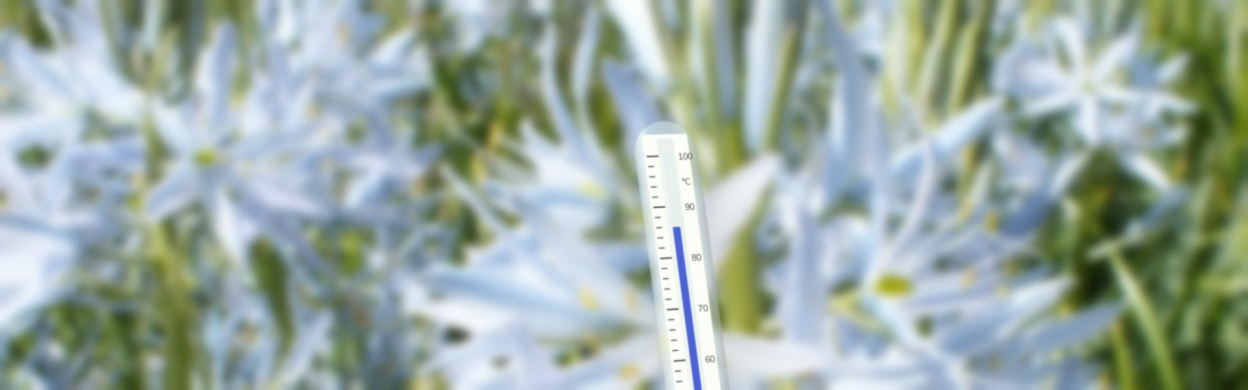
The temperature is °C 86
